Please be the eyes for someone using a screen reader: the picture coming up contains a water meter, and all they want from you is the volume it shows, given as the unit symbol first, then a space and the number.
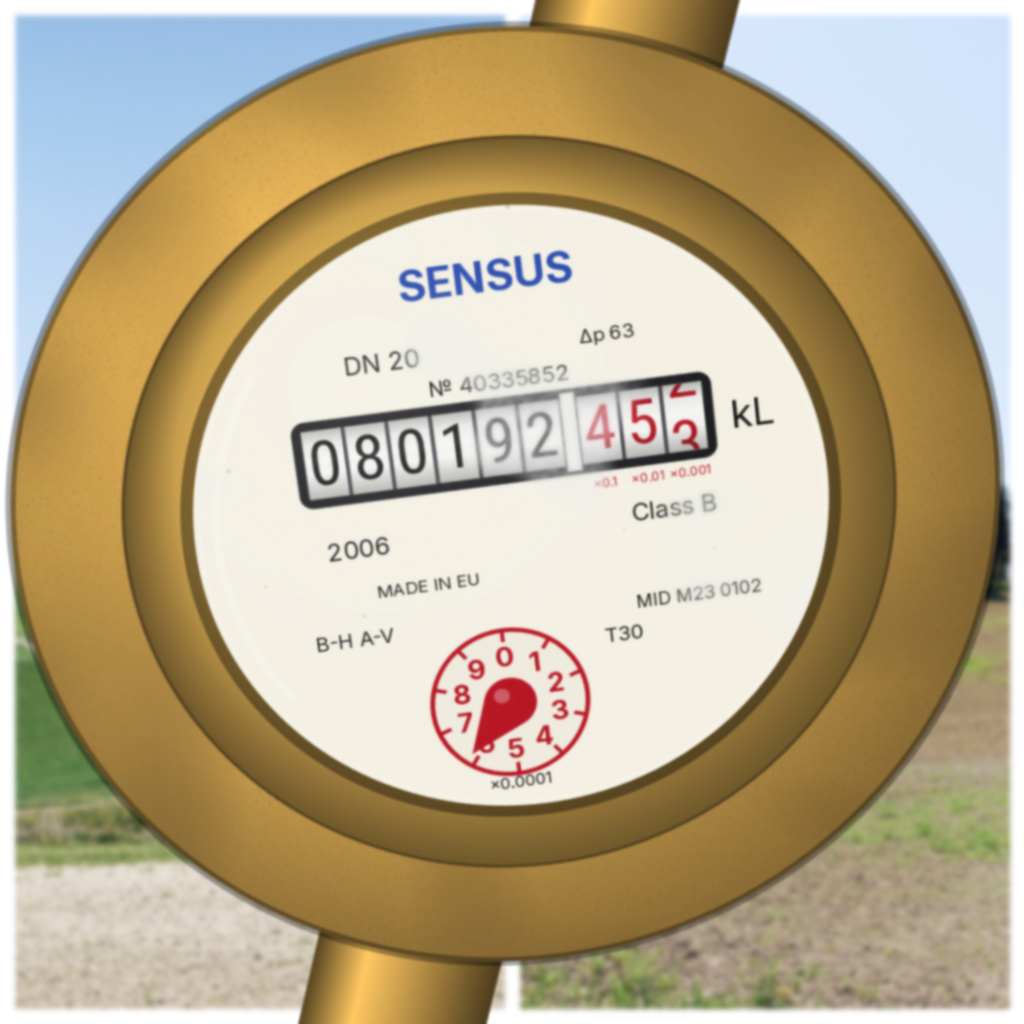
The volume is kL 80192.4526
